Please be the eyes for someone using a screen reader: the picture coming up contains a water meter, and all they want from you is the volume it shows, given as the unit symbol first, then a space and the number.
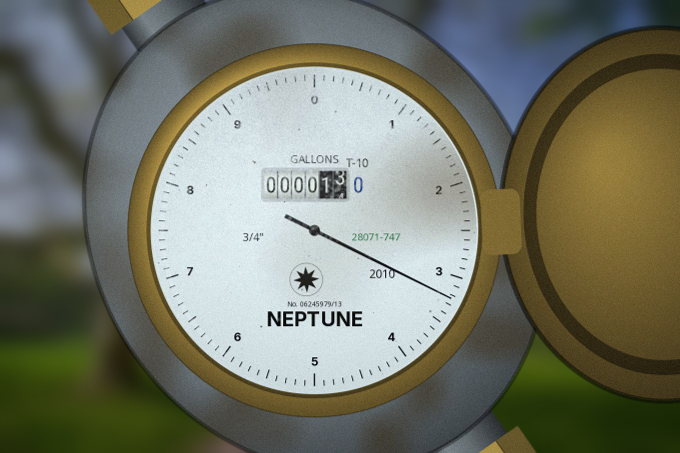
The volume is gal 133.2
